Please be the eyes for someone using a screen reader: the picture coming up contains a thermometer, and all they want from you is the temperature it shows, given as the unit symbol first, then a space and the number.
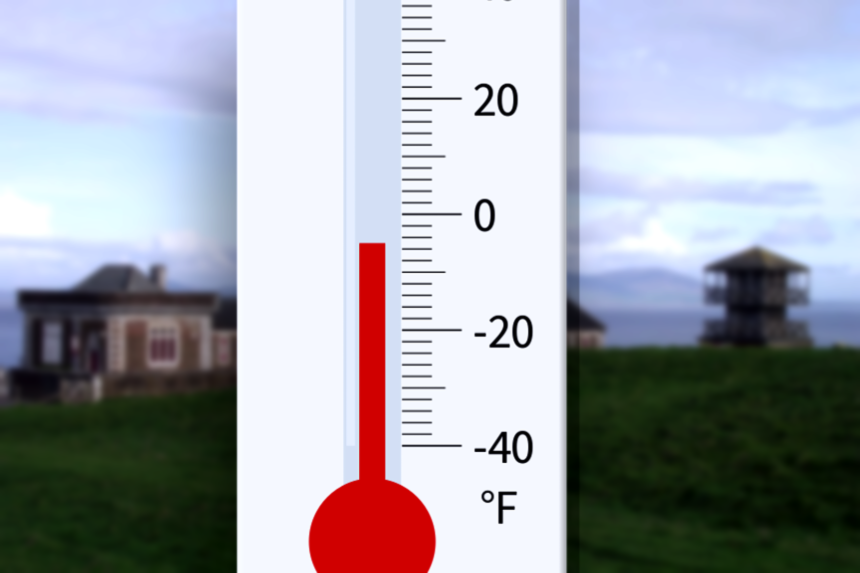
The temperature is °F -5
